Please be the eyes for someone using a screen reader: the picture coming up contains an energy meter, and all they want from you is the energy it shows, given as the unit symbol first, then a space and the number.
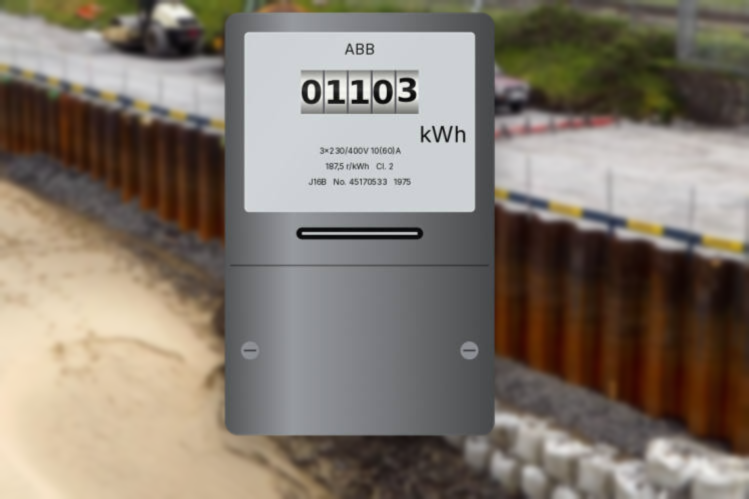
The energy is kWh 1103
